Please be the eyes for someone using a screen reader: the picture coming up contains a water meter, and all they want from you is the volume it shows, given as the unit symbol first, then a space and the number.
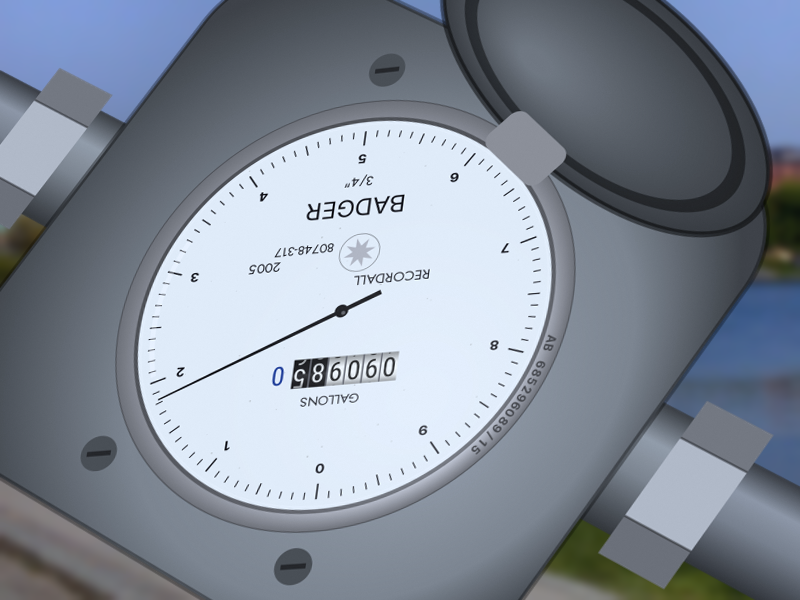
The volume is gal 909851.8
